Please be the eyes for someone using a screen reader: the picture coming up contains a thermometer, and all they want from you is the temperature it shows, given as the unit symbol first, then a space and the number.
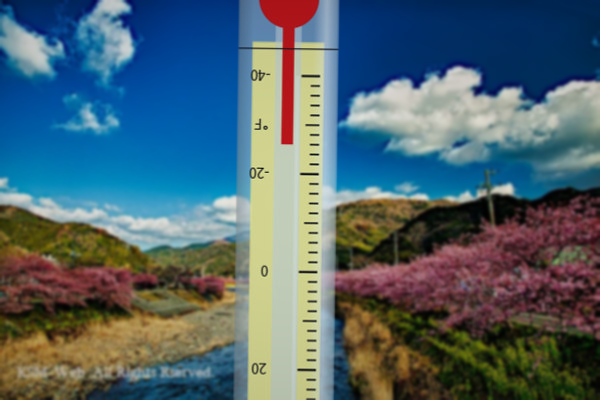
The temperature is °F -26
